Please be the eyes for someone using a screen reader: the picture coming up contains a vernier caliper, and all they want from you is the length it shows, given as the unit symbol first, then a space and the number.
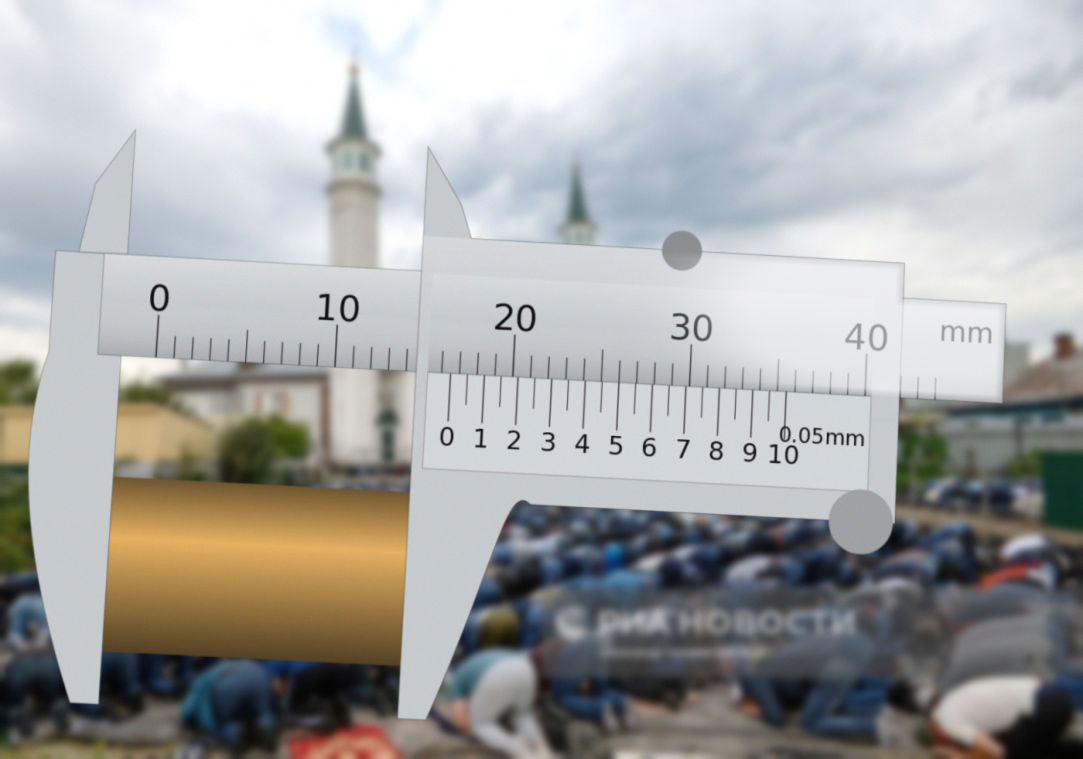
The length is mm 16.5
